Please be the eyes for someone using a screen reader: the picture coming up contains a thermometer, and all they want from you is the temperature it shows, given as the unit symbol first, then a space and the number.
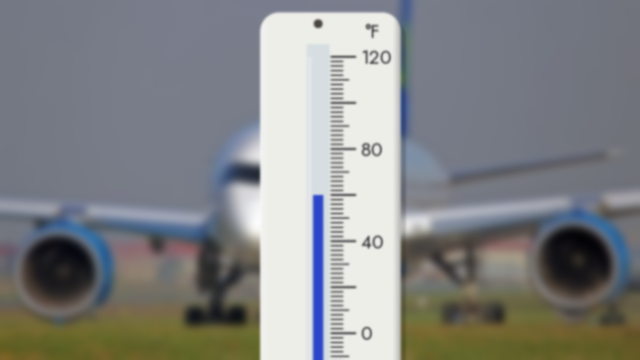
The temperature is °F 60
